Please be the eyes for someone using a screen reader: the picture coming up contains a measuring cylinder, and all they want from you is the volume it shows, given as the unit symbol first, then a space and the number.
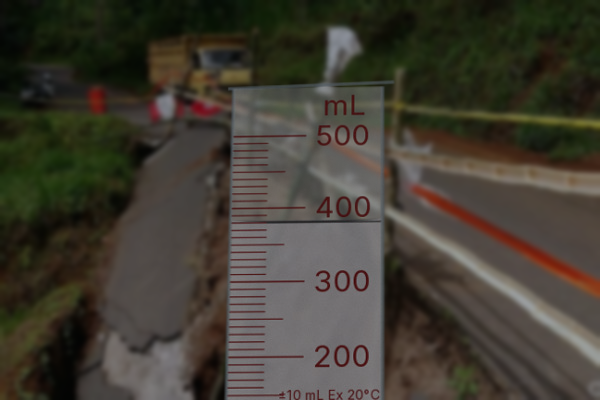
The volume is mL 380
